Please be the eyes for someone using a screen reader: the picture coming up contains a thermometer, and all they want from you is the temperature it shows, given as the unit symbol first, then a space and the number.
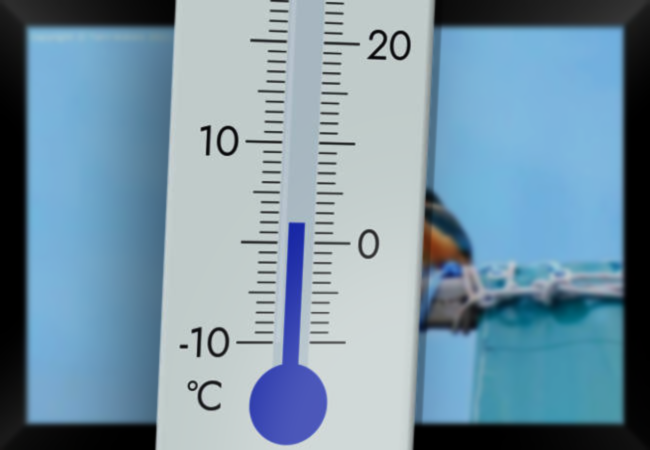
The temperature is °C 2
